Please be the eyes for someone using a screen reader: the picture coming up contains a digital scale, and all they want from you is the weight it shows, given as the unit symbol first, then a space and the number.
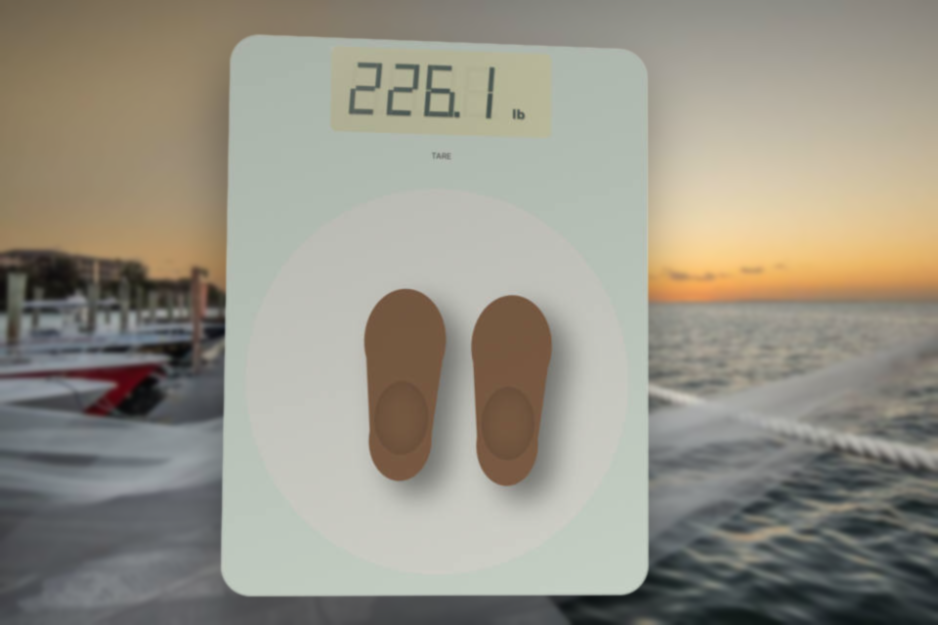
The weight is lb 226.1
